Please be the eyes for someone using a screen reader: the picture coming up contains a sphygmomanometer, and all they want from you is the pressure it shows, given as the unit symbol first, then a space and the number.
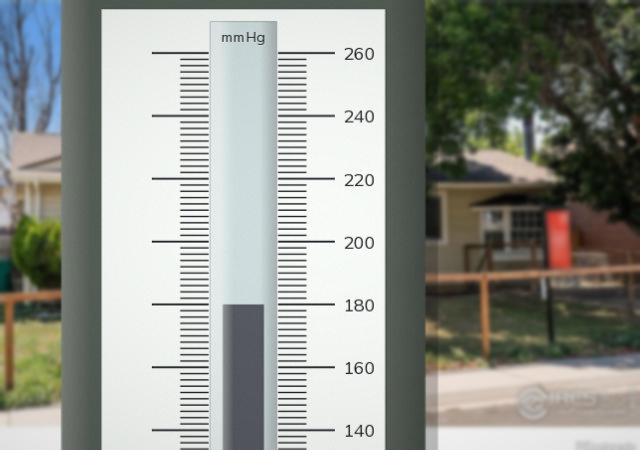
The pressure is mmHg 180
